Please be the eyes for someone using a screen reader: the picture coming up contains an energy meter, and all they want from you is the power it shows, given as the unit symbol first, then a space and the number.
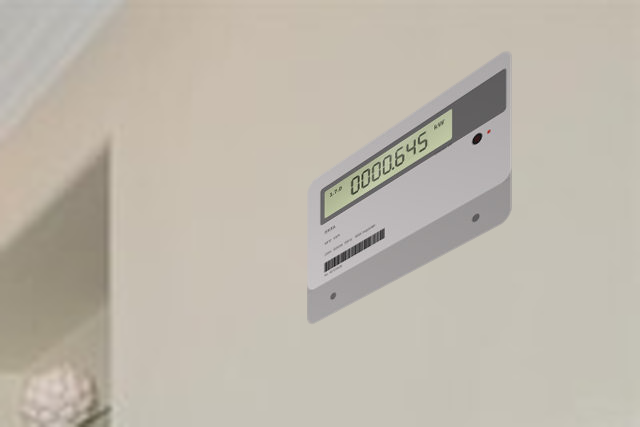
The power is kW 0.645
